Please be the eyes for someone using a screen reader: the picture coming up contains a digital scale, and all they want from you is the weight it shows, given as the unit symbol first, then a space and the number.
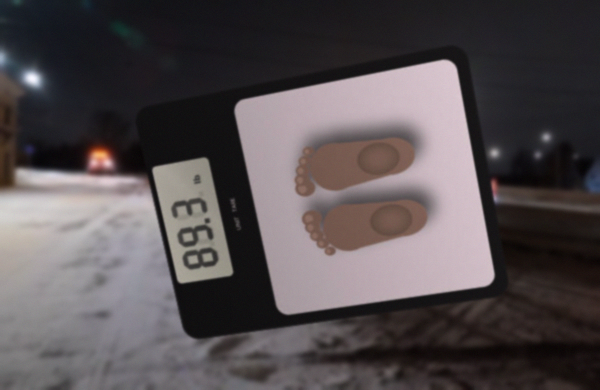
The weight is lb 89.3
